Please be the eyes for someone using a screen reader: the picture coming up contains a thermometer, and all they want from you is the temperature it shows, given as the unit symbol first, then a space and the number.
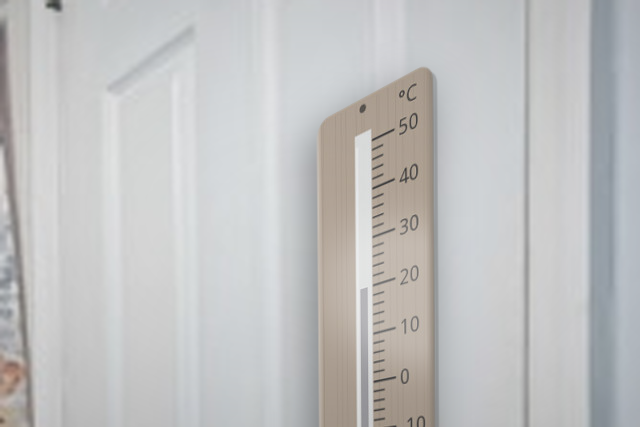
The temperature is °C 20
